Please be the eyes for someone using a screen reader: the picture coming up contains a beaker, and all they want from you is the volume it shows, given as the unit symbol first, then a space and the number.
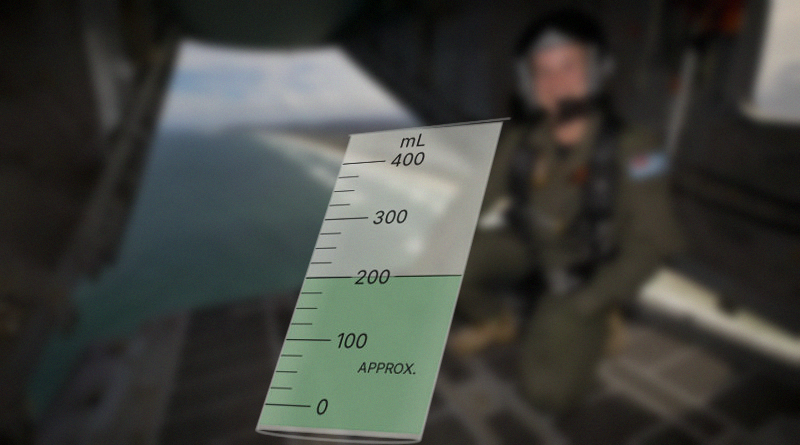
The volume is mL 200
